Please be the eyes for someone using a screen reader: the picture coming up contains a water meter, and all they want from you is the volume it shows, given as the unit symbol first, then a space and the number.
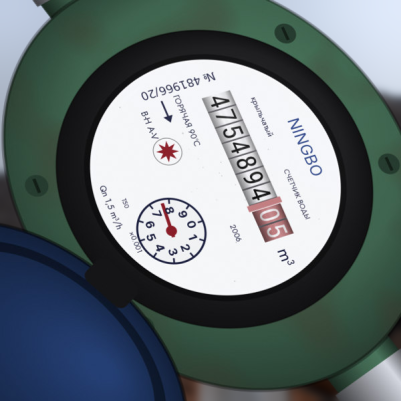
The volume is m³ 4754894.057
